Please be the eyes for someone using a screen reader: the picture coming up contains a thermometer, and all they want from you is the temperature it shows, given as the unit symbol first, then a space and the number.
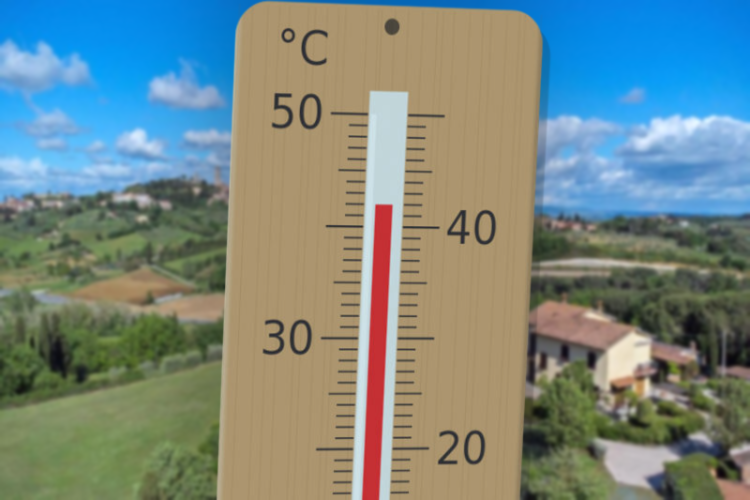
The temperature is °C 42
